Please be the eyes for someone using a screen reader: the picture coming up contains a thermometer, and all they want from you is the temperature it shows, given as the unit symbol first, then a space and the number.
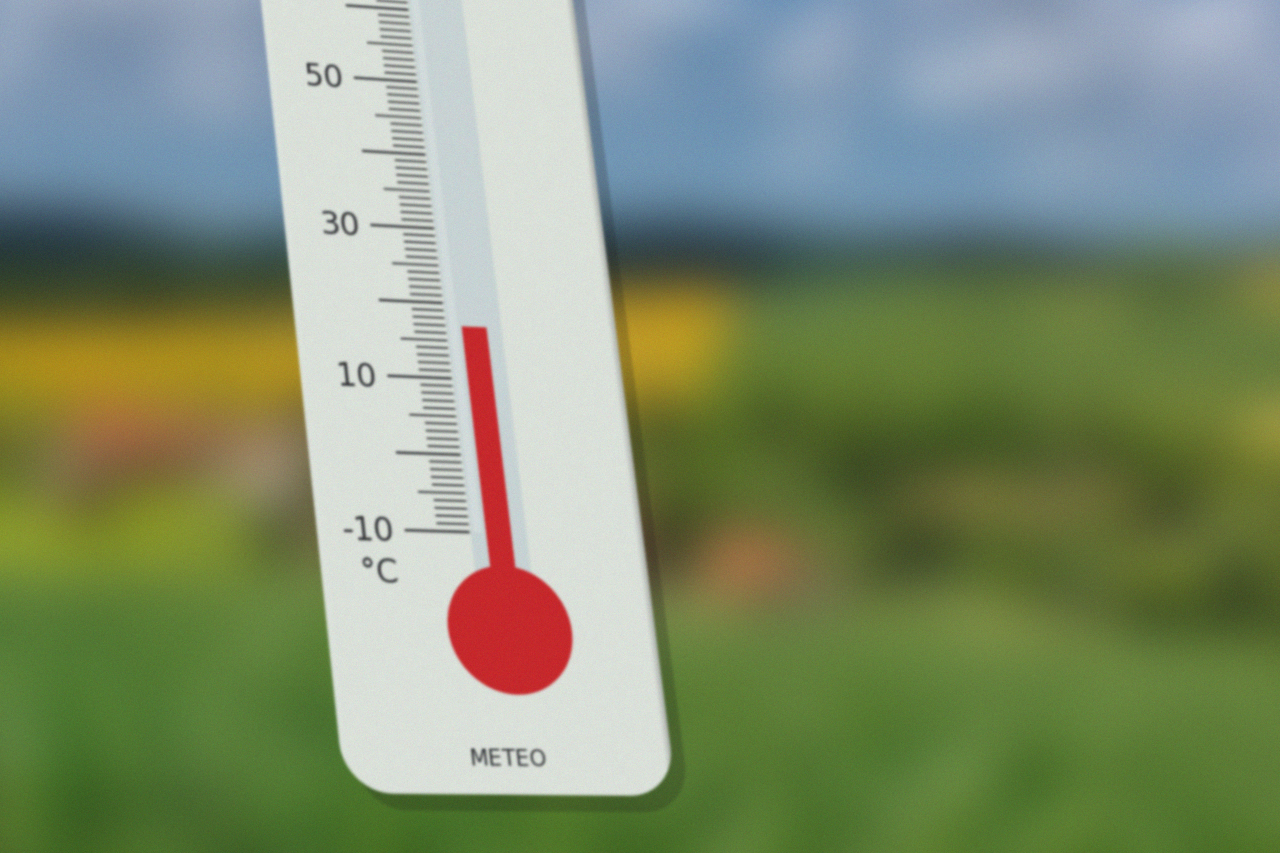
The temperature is °C 17
